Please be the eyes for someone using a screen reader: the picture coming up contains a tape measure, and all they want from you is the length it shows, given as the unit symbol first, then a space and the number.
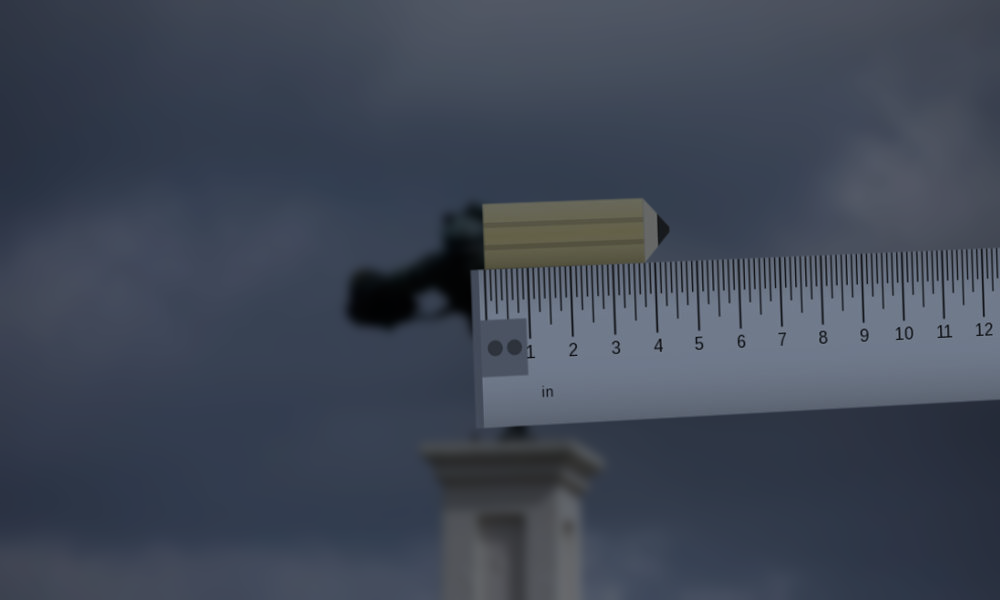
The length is in 4.375
